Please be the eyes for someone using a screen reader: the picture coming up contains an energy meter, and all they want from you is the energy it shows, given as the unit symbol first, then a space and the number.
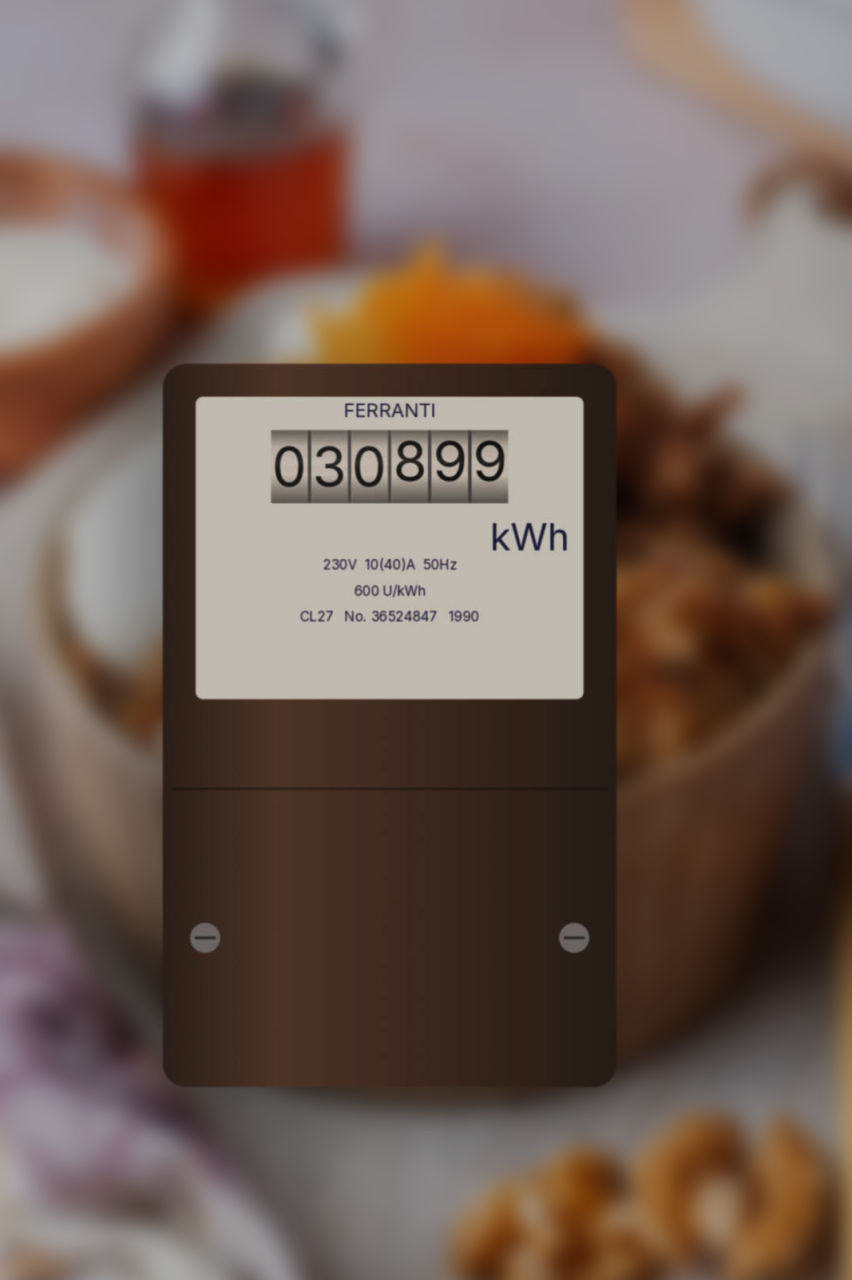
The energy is kWh 30899
